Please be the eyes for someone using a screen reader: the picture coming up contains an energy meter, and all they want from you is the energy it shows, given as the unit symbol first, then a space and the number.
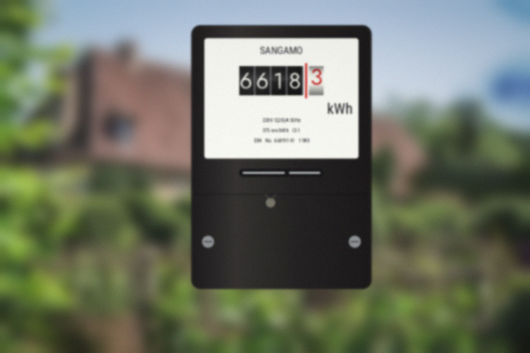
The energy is kWh 6618.3
